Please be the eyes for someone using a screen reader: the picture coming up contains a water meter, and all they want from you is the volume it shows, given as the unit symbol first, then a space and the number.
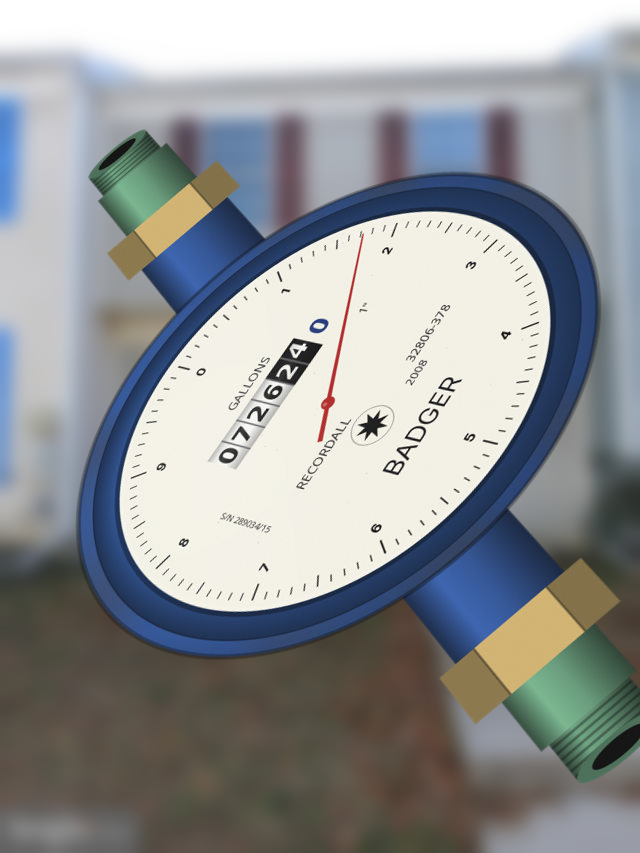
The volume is gal 726241.7
